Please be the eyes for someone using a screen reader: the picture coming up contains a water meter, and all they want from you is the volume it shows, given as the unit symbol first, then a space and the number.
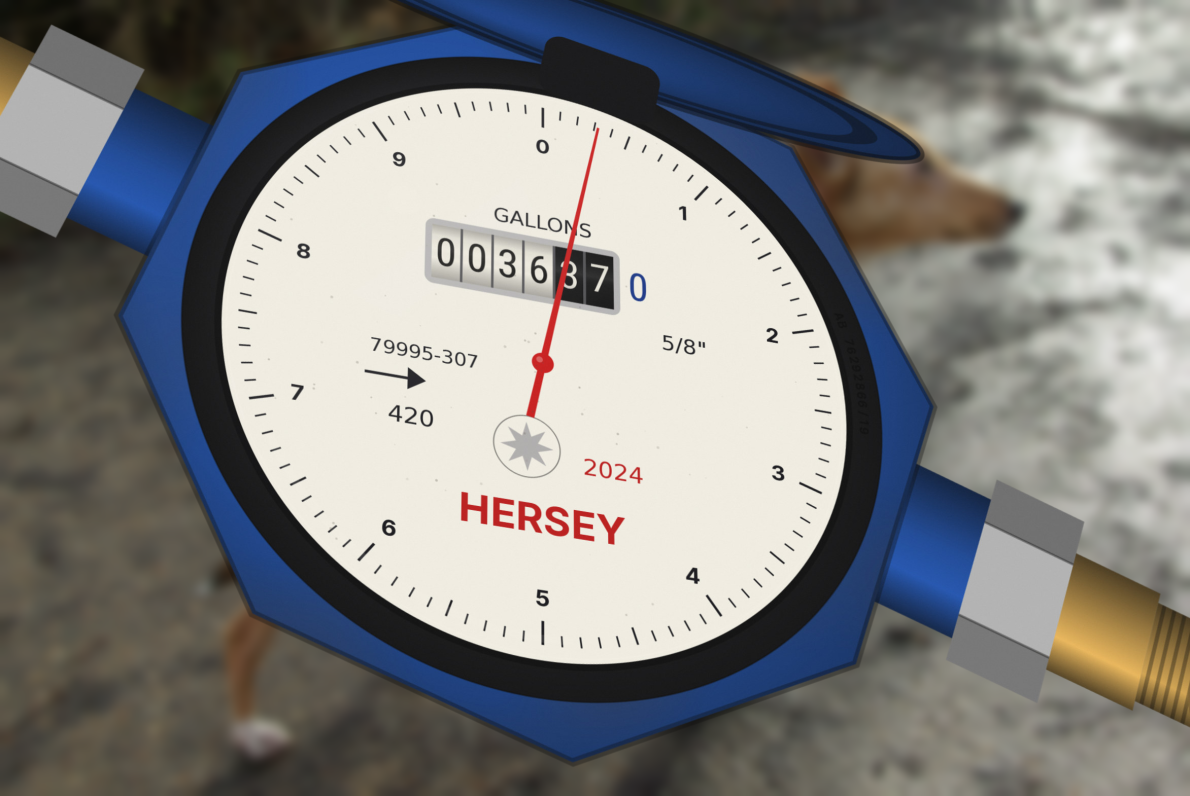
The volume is gal 36370.3
